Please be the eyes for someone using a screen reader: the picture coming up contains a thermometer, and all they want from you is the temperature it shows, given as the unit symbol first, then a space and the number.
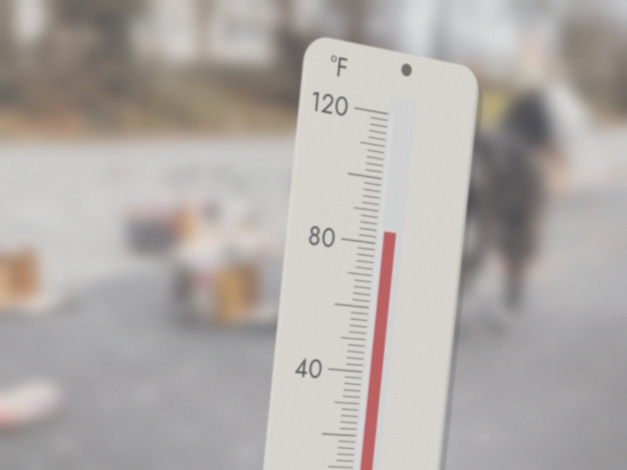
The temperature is °F 84
